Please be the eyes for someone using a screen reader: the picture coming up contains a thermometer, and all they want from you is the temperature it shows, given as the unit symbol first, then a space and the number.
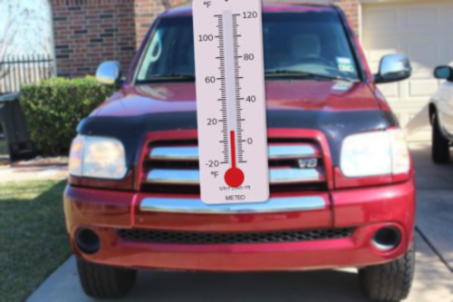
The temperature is °F 10
